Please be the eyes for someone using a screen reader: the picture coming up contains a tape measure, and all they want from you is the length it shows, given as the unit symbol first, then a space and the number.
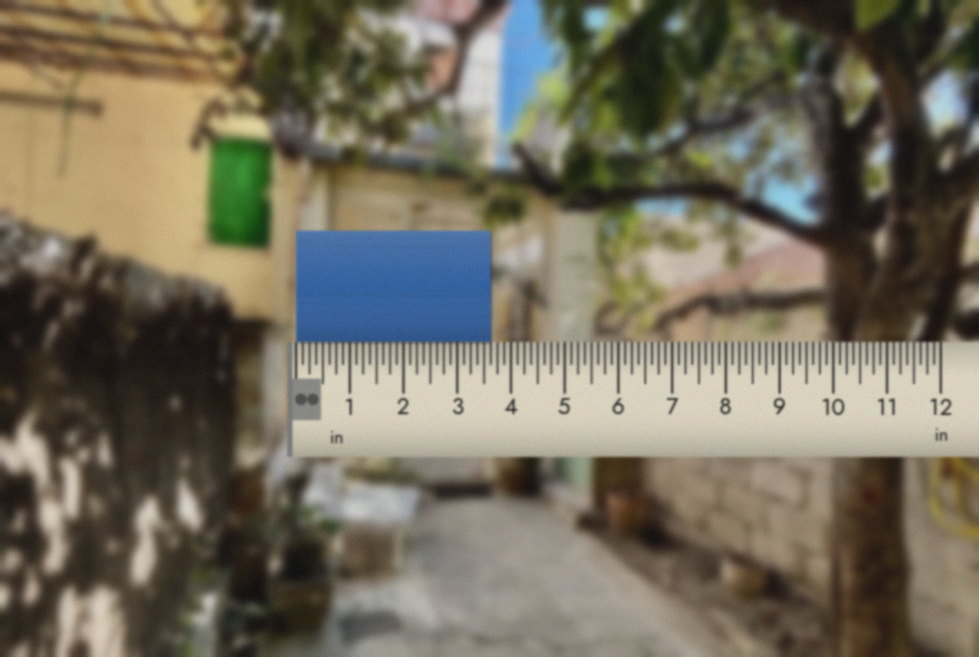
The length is in 3.625
